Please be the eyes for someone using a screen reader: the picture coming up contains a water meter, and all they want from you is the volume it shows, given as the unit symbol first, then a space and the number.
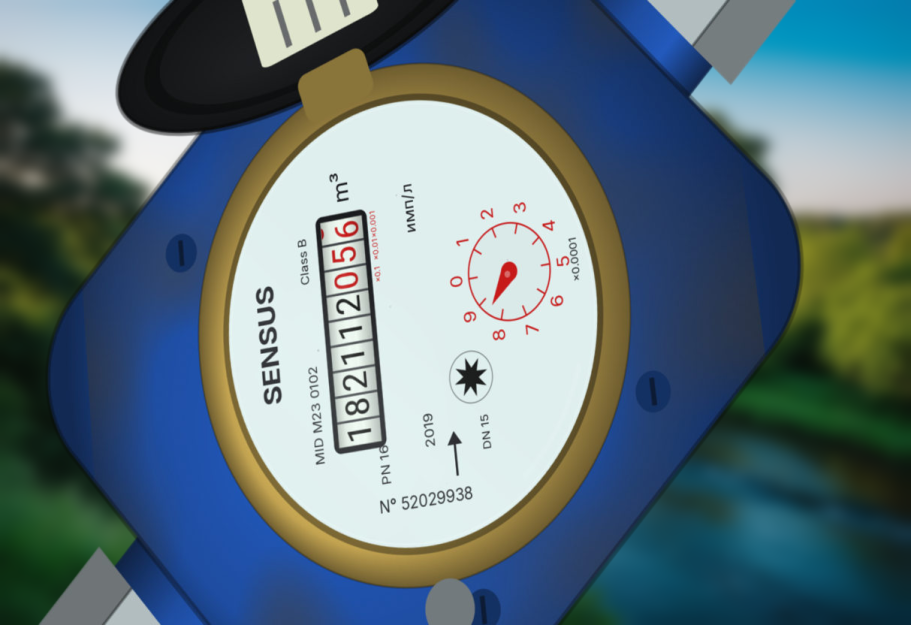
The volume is m³ 182112.0558
